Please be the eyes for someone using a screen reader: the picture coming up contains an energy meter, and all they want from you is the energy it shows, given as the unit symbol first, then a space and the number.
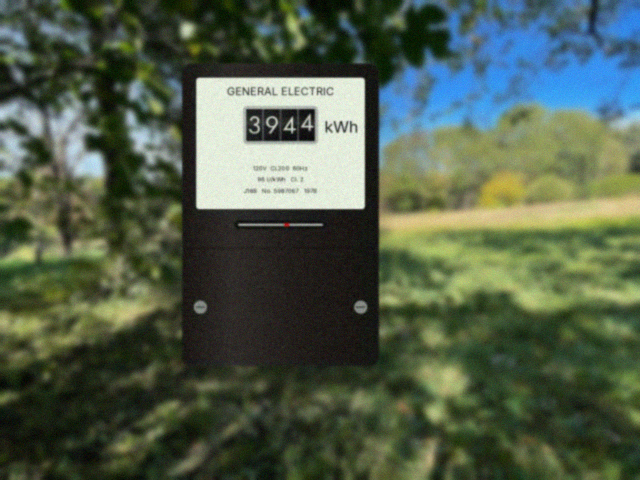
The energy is kWh 3944
